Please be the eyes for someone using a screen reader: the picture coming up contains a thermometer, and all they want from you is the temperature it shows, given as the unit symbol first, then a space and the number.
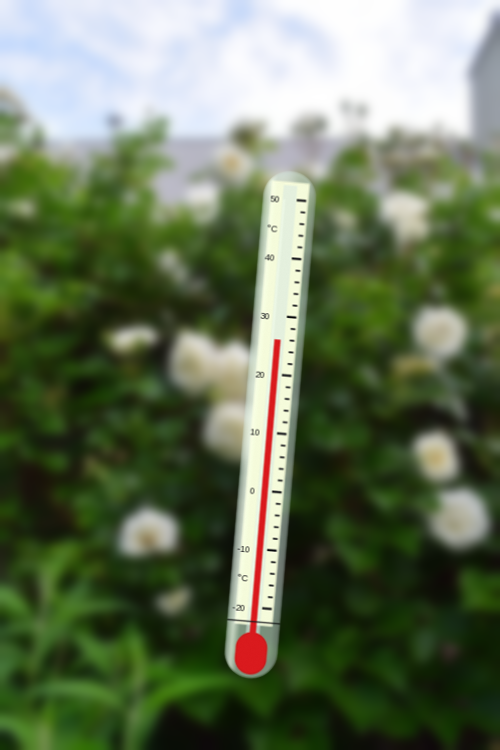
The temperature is °C 26
